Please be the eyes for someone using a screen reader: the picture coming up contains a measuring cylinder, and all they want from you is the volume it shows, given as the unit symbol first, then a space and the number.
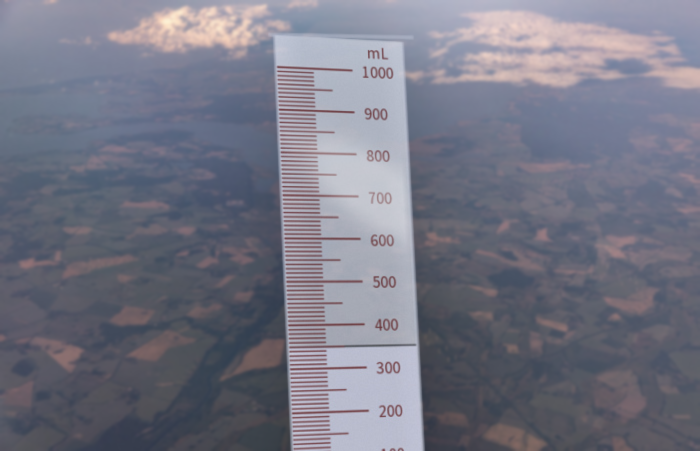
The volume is mL 350
